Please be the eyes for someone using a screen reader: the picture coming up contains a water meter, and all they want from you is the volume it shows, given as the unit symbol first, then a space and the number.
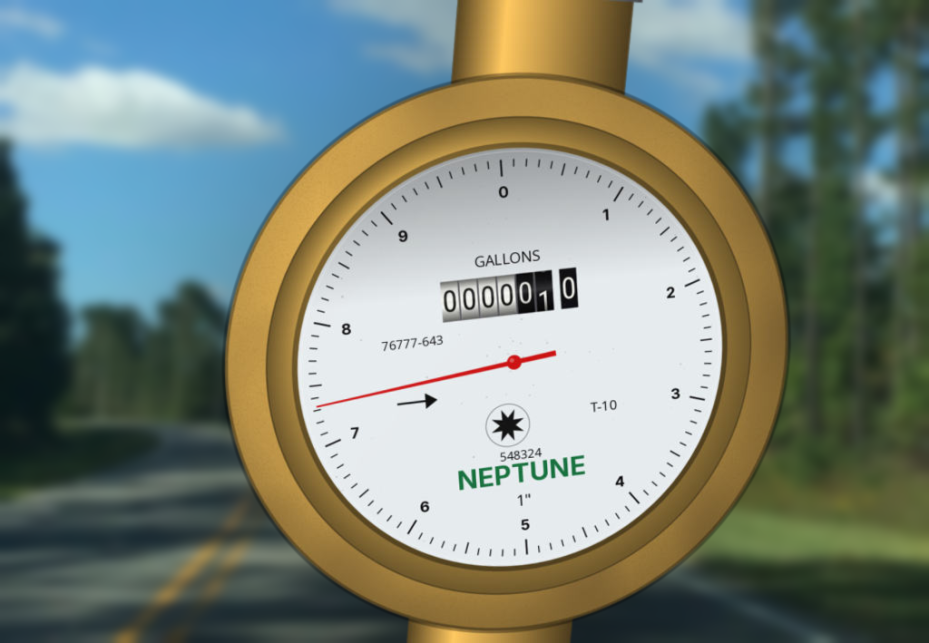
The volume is gal 7.3
